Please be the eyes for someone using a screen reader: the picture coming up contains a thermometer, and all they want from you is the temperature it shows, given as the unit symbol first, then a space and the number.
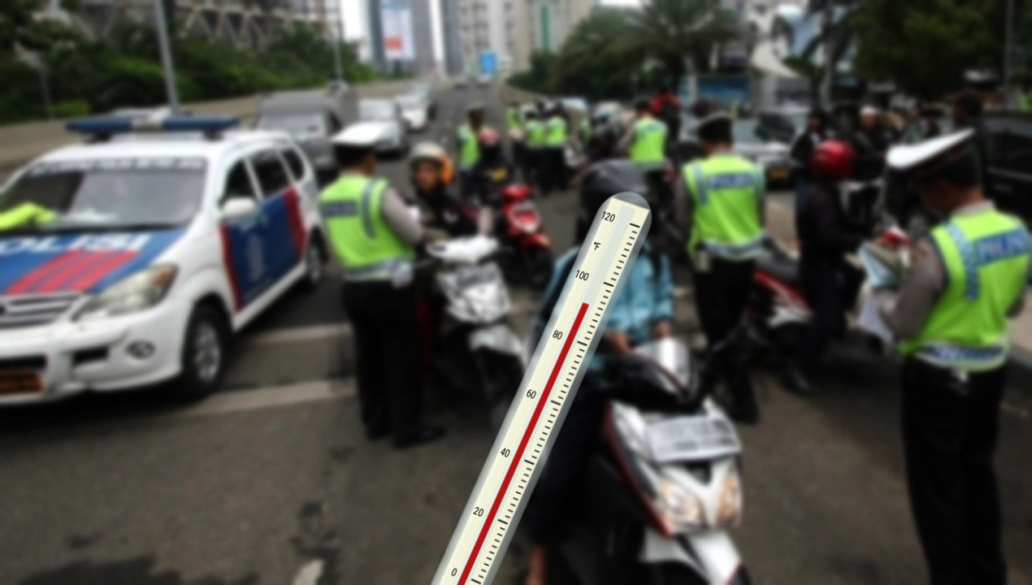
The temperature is °F 92
